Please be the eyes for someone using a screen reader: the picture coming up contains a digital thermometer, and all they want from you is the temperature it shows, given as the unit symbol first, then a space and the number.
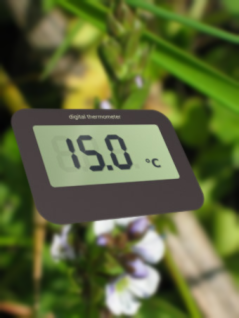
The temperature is °C 15.0
